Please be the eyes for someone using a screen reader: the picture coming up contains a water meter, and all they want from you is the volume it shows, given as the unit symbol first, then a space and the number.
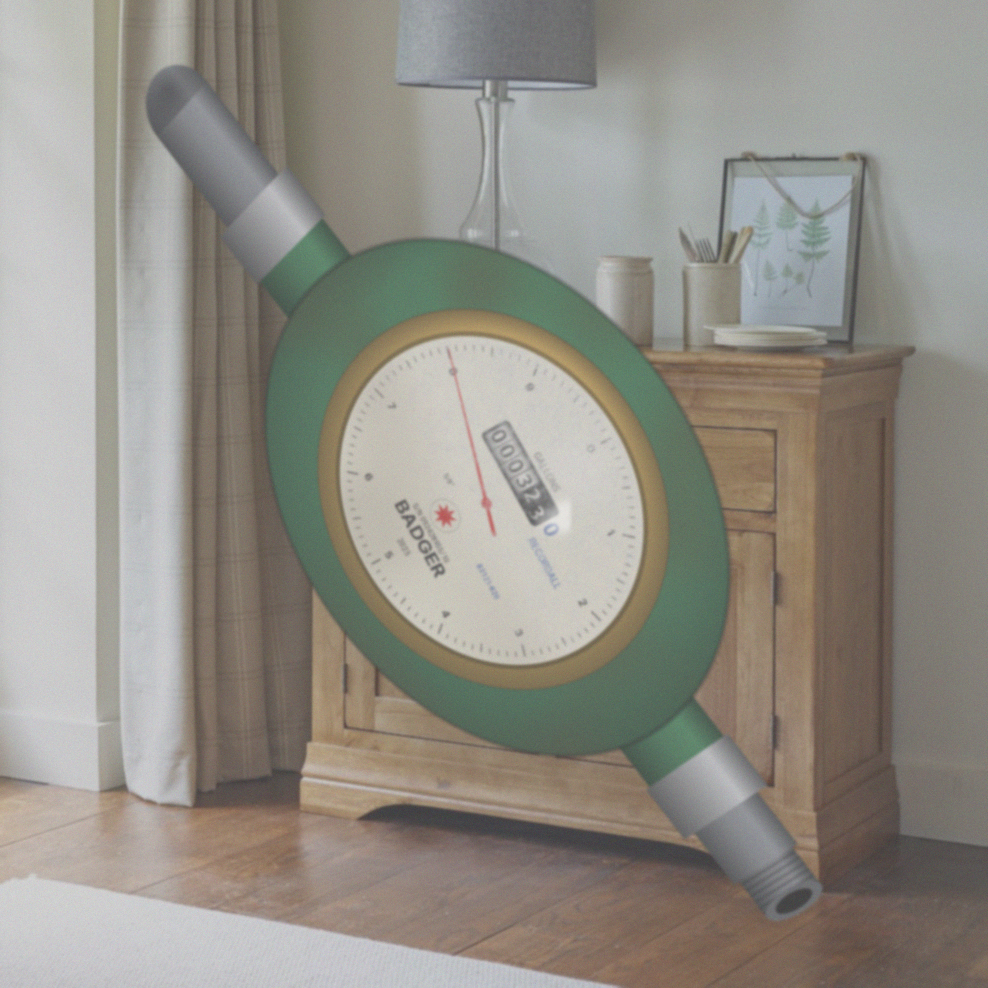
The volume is gal 3228.0
